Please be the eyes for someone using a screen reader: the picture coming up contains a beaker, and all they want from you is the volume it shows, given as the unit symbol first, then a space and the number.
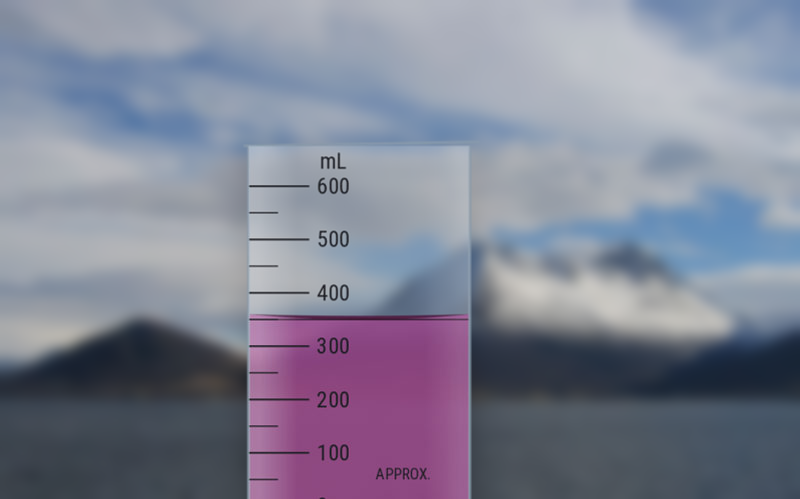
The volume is mL 350
